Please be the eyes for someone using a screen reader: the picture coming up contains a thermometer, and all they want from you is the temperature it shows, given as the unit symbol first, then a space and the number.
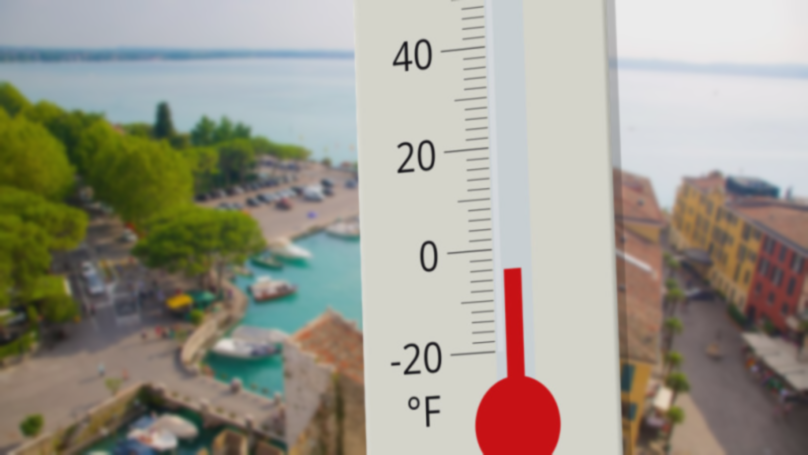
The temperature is °F -4
